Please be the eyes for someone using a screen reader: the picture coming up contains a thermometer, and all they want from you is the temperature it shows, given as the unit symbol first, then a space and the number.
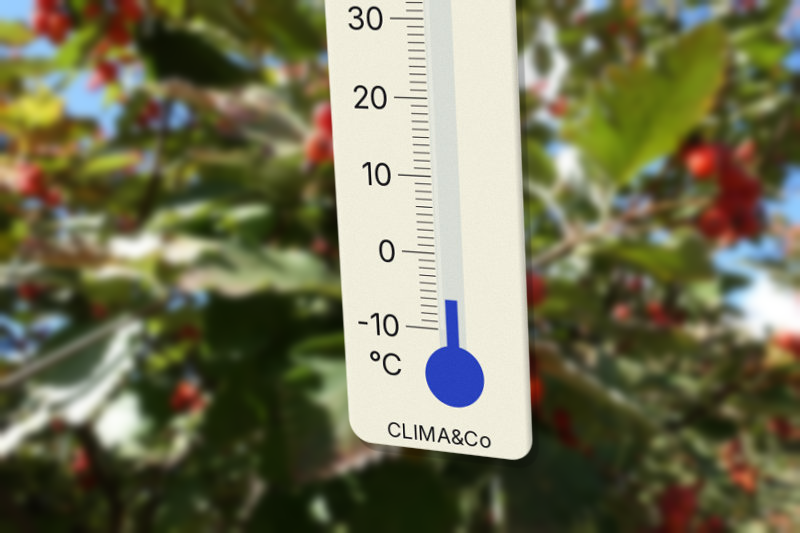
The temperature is °C -6
